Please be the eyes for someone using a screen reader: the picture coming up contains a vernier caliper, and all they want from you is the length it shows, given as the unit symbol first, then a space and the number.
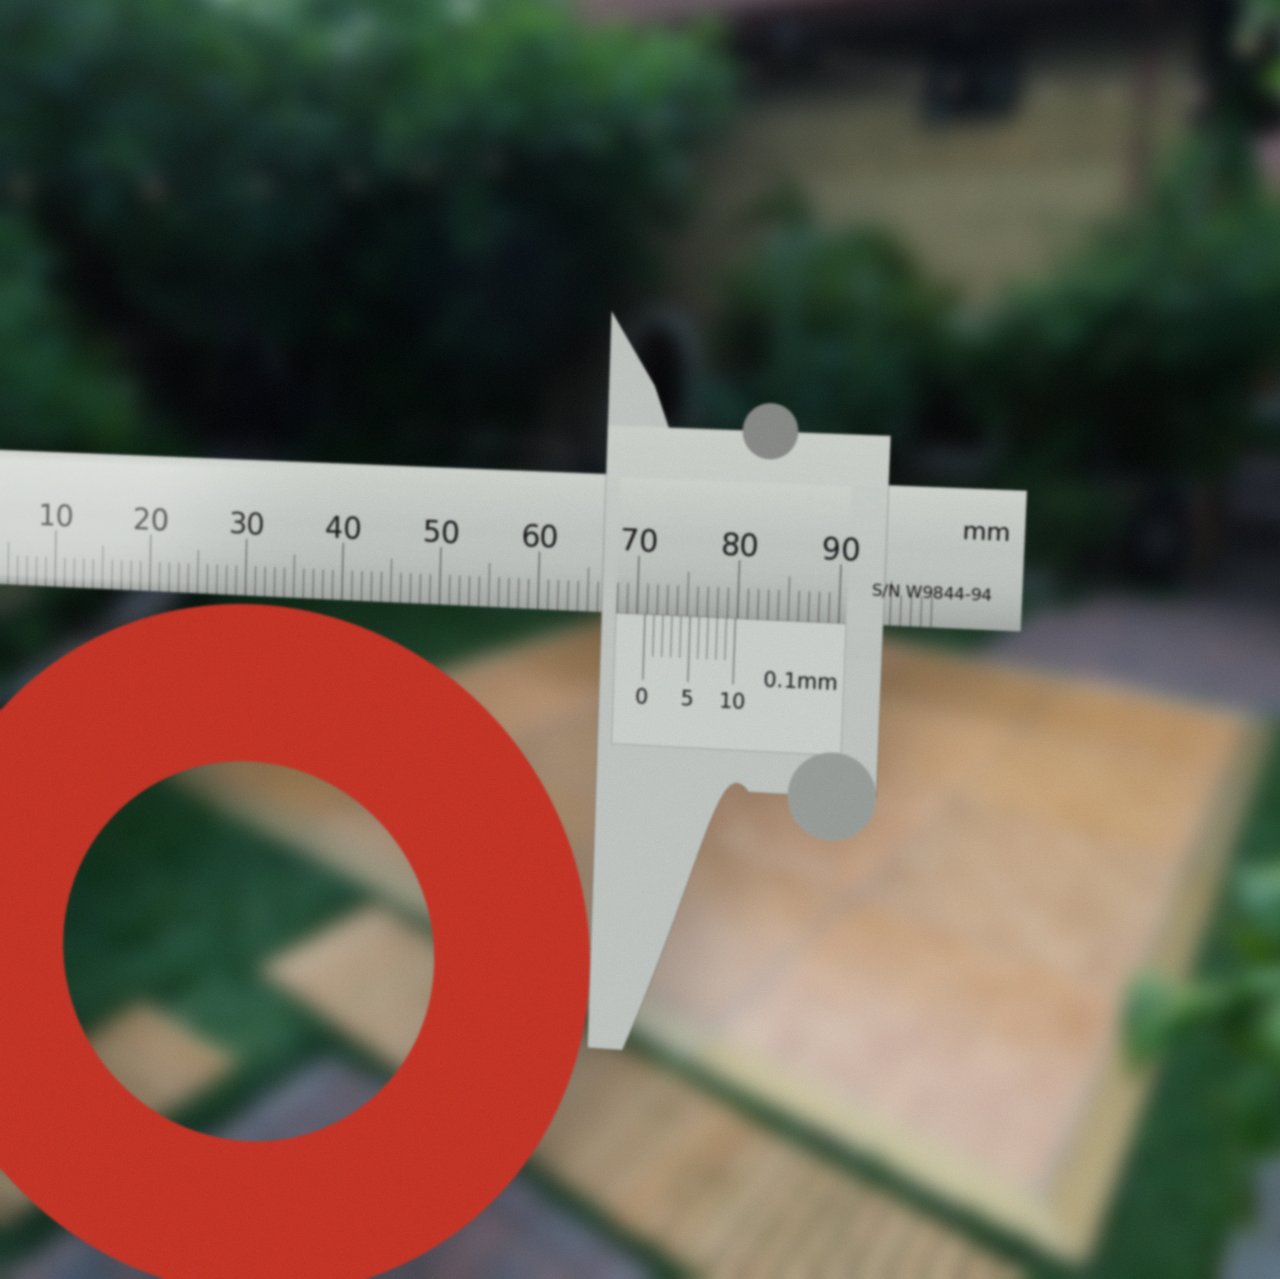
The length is mm 70.8
